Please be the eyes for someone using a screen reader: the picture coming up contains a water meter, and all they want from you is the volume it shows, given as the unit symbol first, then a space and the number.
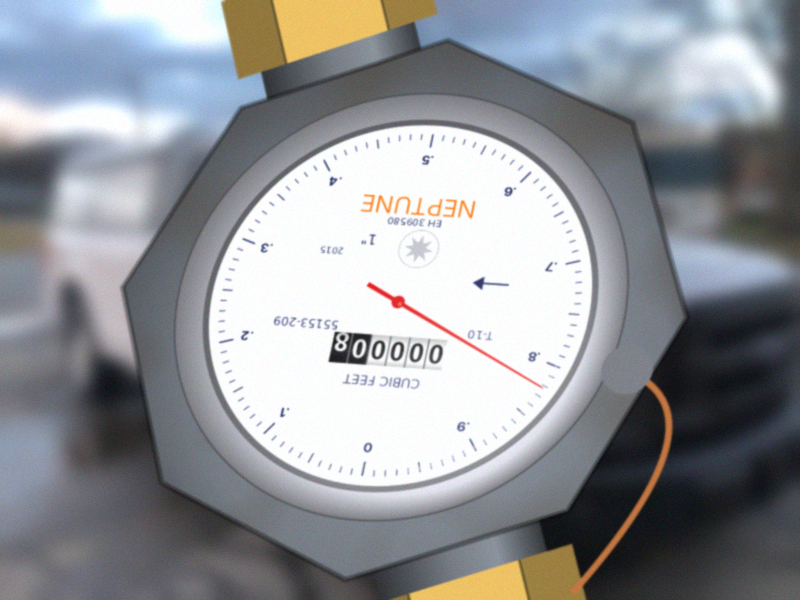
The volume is ft³ 7.82
